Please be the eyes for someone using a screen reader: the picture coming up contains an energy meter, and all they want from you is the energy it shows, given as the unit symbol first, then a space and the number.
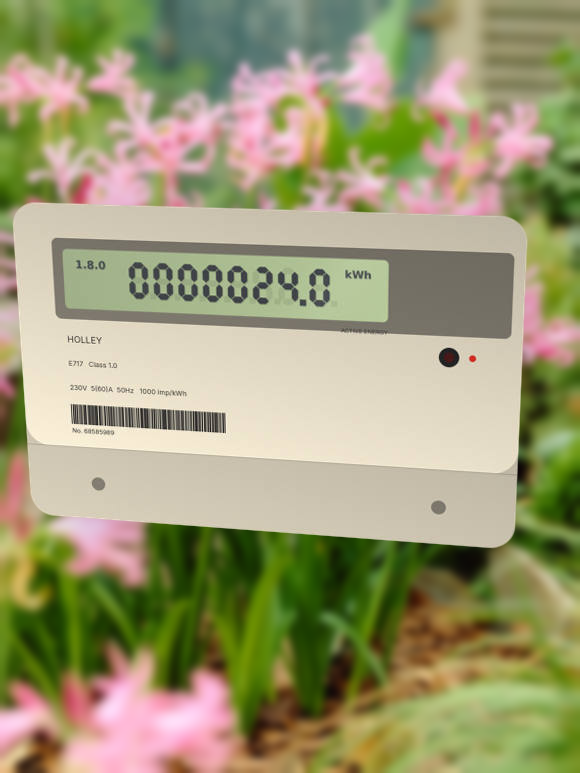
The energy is kWh 24.0
